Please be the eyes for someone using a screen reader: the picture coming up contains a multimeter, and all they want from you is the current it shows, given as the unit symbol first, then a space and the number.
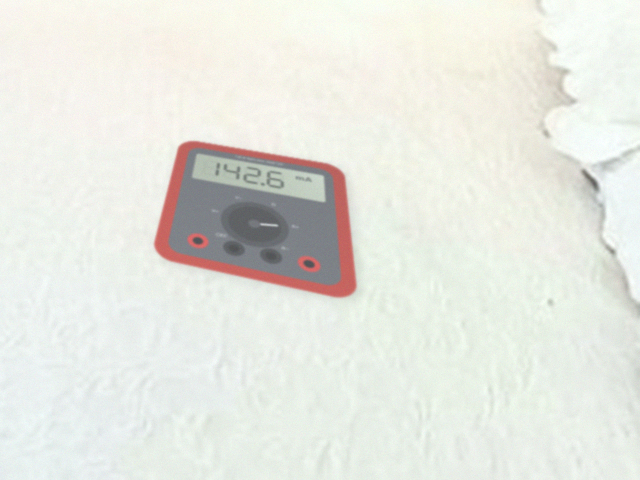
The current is mA 142.6
